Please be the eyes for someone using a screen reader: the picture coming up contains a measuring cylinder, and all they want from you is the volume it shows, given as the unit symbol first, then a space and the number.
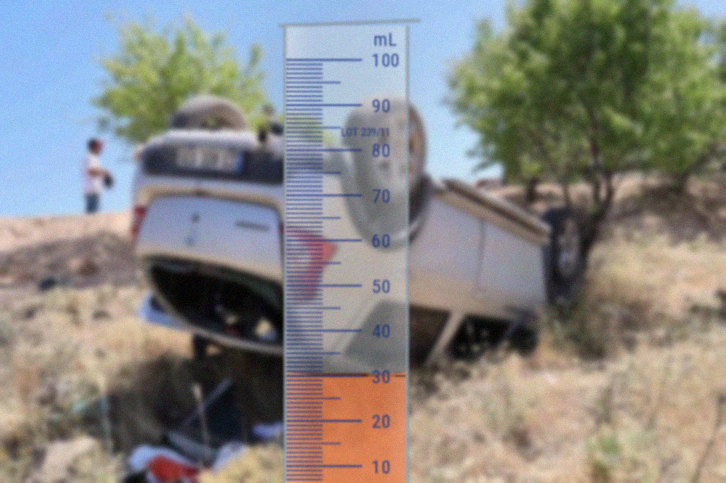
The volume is mL 30
